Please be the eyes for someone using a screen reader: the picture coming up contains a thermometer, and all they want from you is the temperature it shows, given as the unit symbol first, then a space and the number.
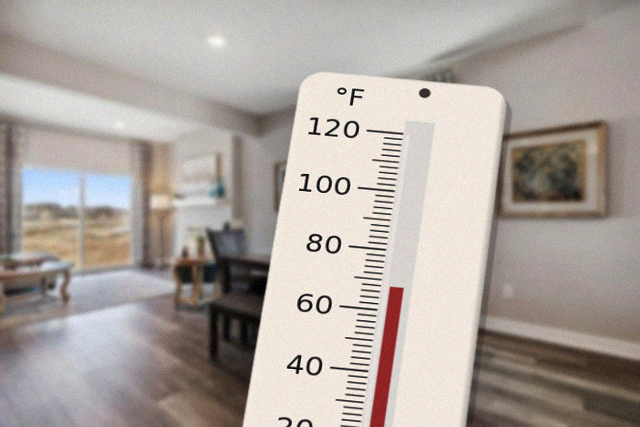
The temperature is °F 68
